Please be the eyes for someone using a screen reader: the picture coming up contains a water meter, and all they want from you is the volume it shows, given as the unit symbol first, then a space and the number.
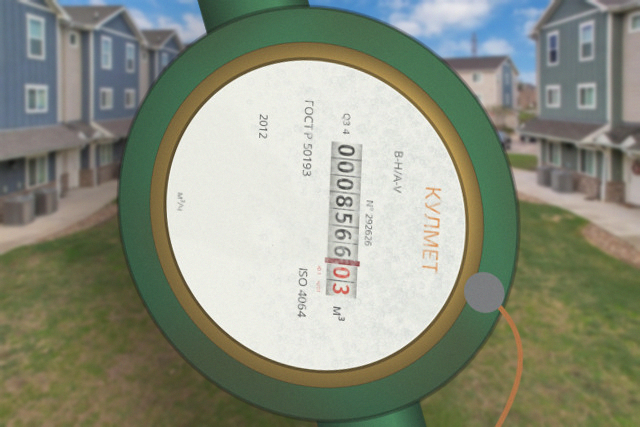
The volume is m³ 8566.03
